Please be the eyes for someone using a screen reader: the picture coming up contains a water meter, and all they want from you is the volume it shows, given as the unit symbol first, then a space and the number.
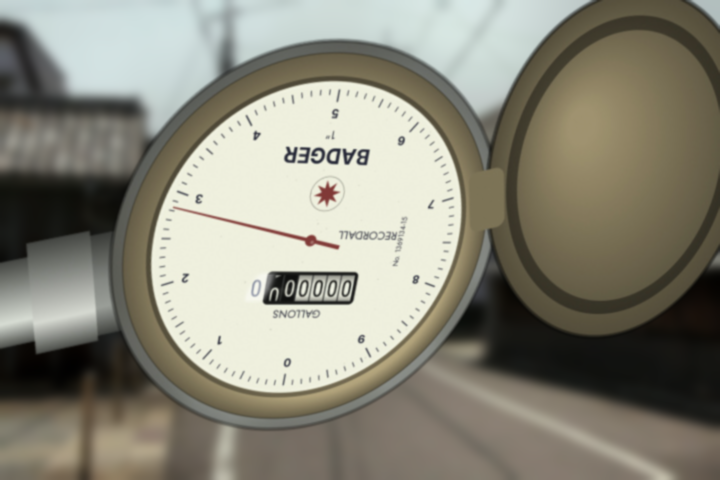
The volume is gal 2.8
